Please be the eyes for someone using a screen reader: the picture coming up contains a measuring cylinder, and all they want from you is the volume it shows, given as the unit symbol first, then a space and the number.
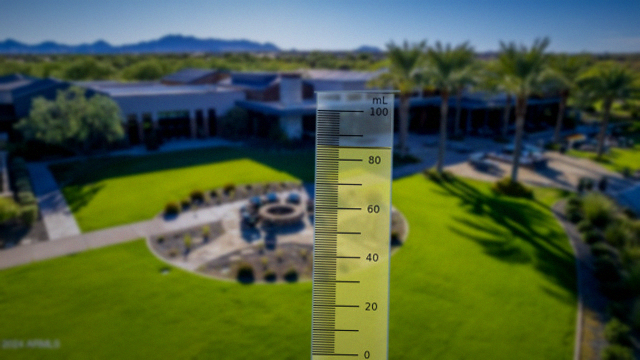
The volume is mL 85
